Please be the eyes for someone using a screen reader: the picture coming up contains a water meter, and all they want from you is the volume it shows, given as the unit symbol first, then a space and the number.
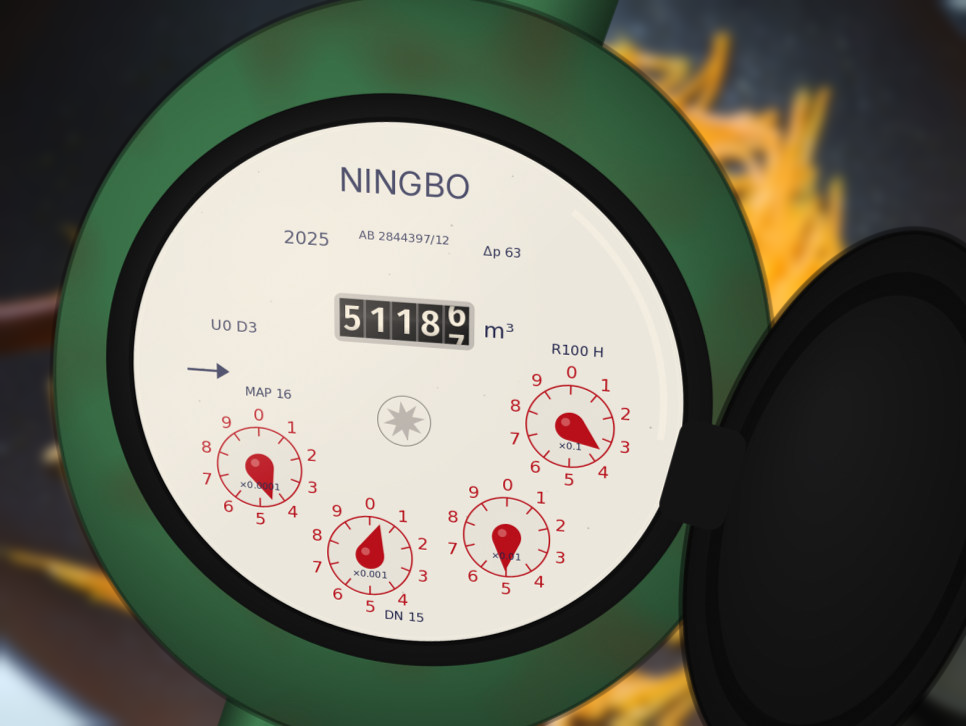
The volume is m³ 51186.3504
